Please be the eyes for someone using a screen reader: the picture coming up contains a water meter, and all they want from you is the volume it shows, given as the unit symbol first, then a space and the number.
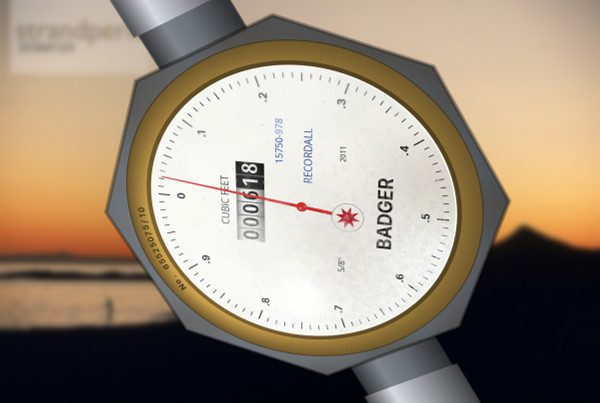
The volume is ft³ 618.02
